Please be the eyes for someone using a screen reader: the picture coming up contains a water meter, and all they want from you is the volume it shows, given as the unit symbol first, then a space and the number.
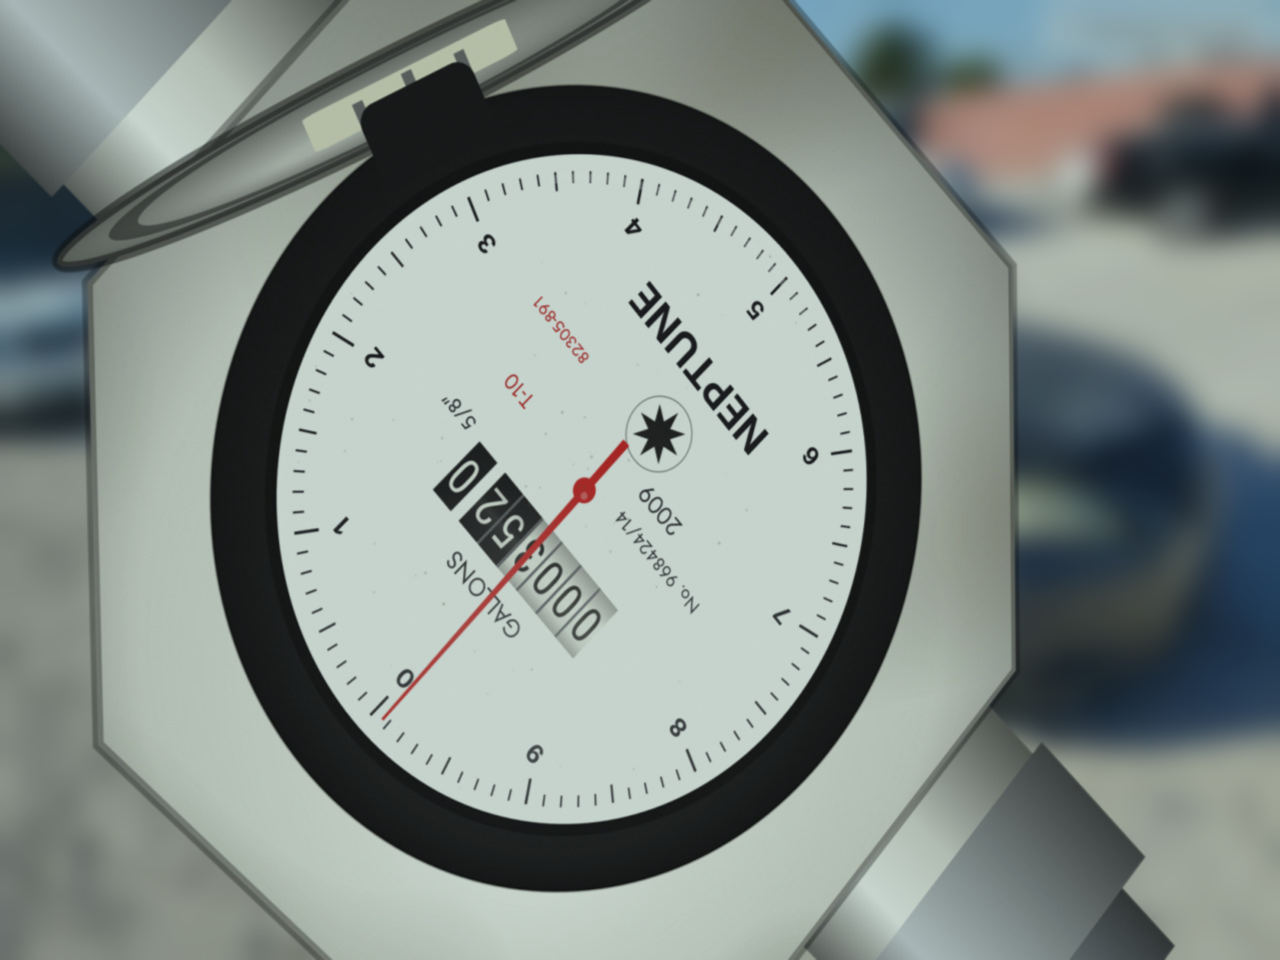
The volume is gal 3519.9
